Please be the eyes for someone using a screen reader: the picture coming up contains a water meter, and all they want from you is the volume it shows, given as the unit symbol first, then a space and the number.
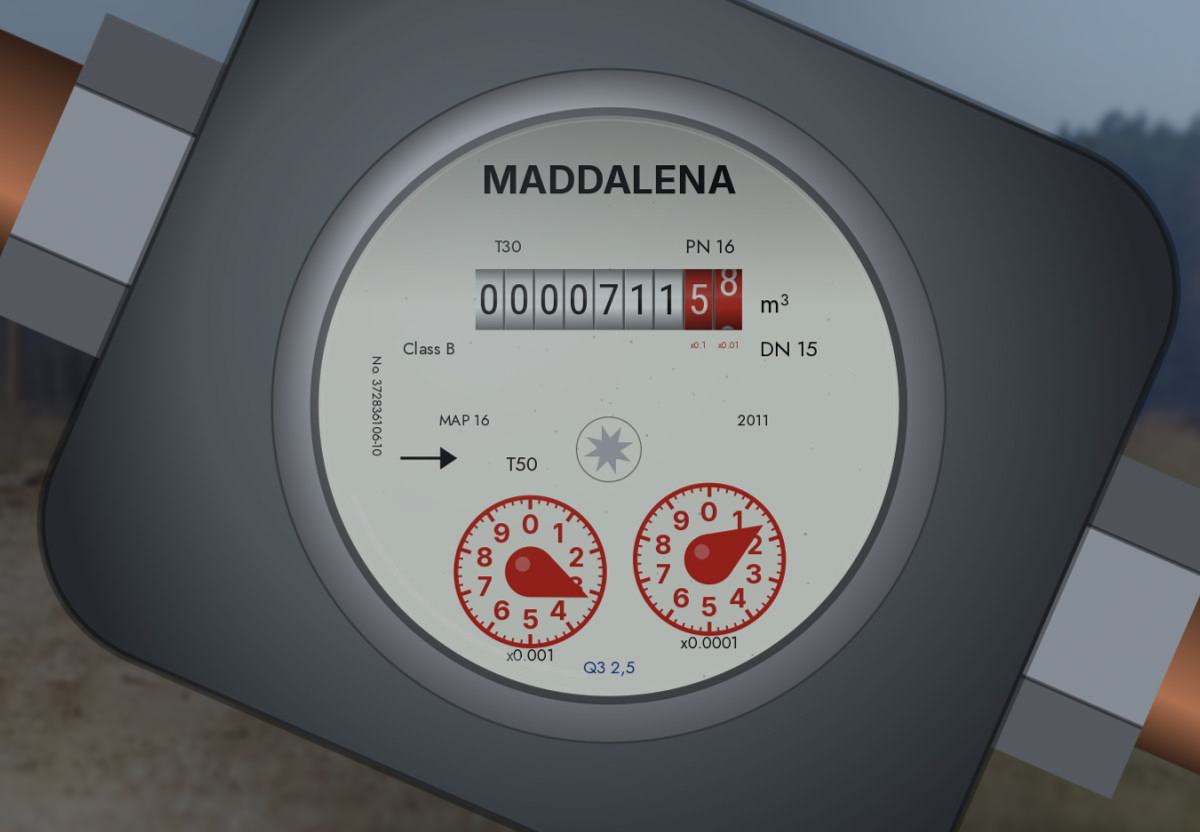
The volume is m³ 711.5831
